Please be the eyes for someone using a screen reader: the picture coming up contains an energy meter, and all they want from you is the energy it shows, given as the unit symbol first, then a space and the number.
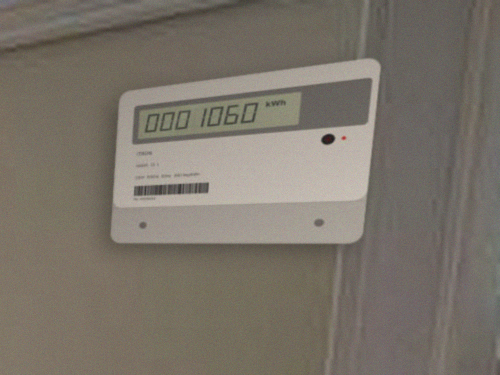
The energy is kWh 1060
